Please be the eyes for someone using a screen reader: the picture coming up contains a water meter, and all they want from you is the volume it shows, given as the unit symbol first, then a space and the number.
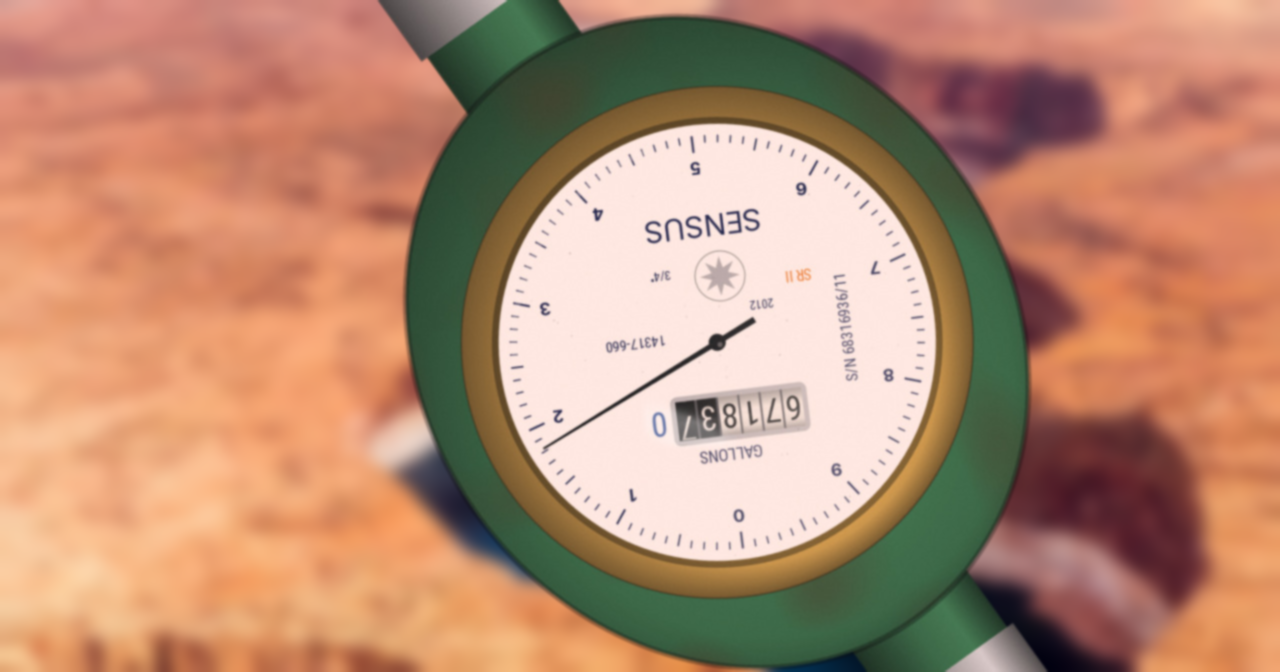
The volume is gal 6718371.8
